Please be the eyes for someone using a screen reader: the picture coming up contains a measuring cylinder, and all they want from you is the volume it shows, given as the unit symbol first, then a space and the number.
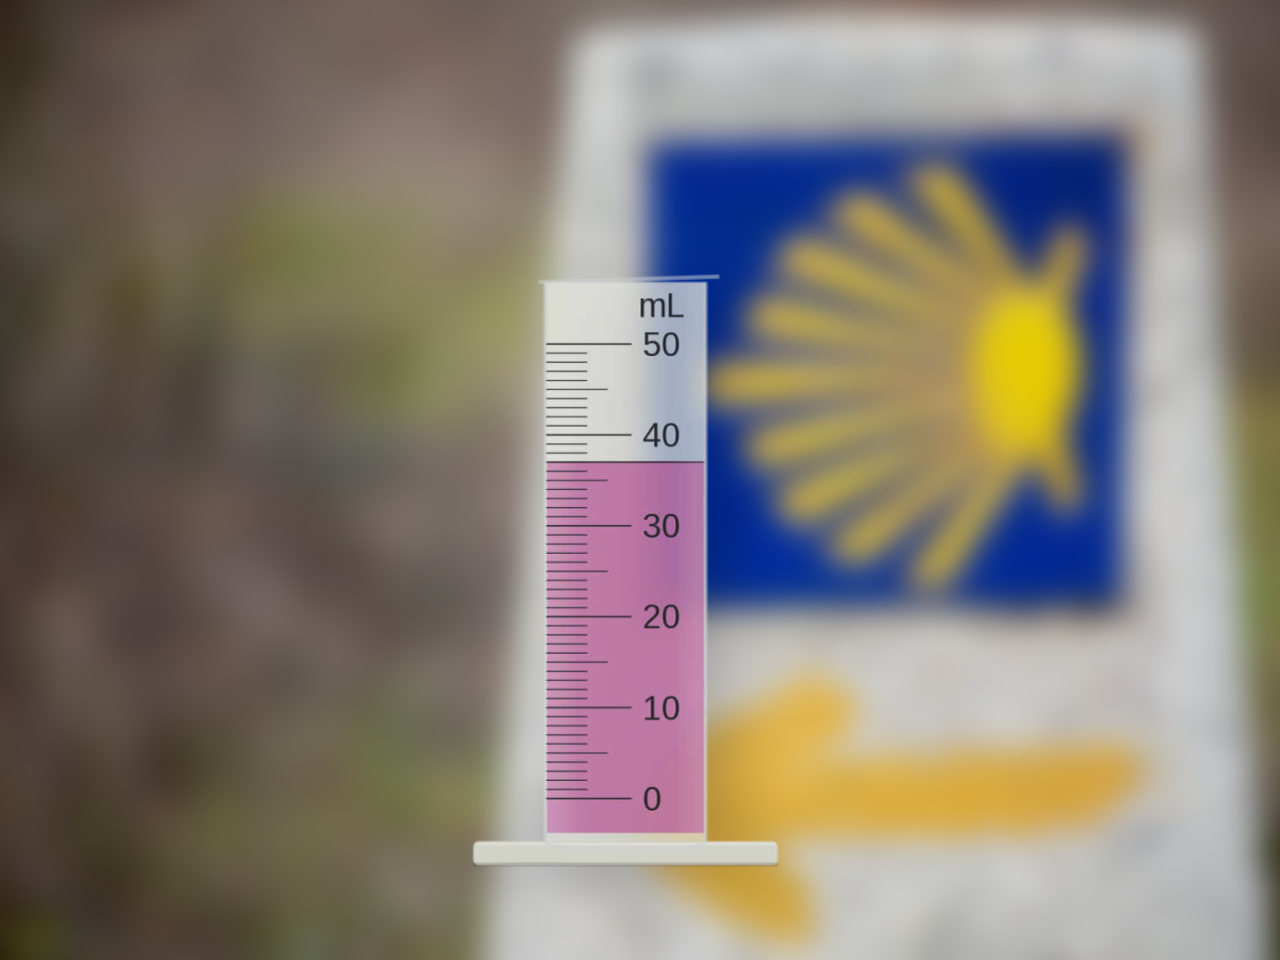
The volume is mL 37
